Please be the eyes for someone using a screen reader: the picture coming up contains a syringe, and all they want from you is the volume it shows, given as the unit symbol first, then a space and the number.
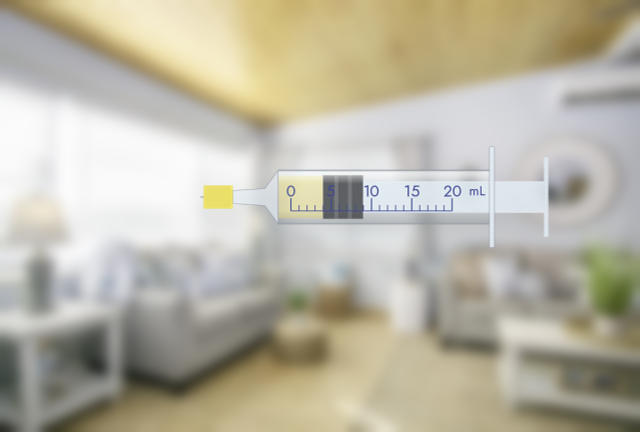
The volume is mL 4
